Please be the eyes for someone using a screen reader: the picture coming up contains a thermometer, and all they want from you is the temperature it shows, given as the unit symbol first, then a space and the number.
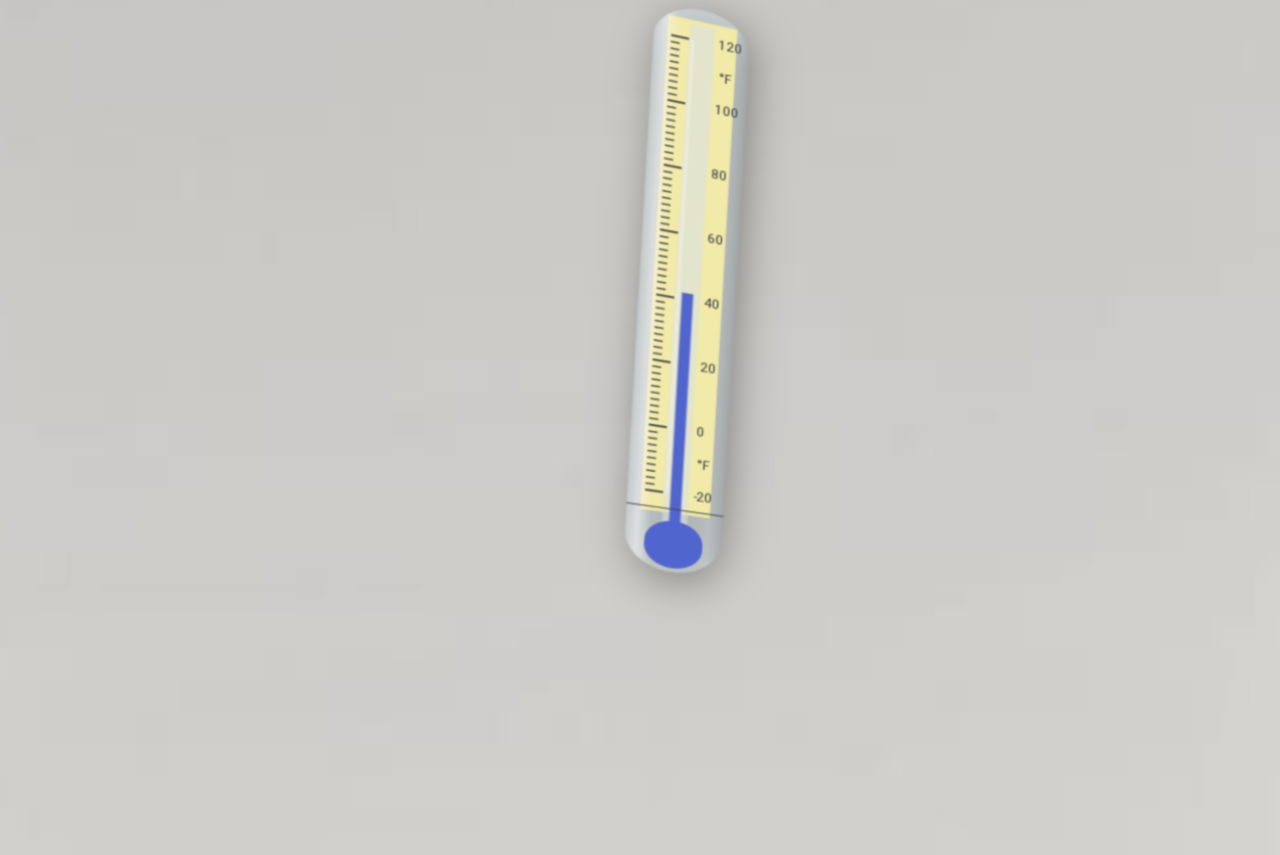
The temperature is °F 42
